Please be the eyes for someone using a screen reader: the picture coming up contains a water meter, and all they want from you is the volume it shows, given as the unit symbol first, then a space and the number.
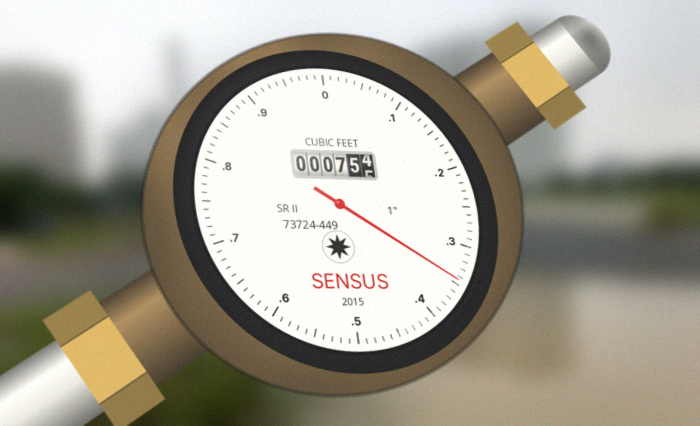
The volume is ft³ 754.34
